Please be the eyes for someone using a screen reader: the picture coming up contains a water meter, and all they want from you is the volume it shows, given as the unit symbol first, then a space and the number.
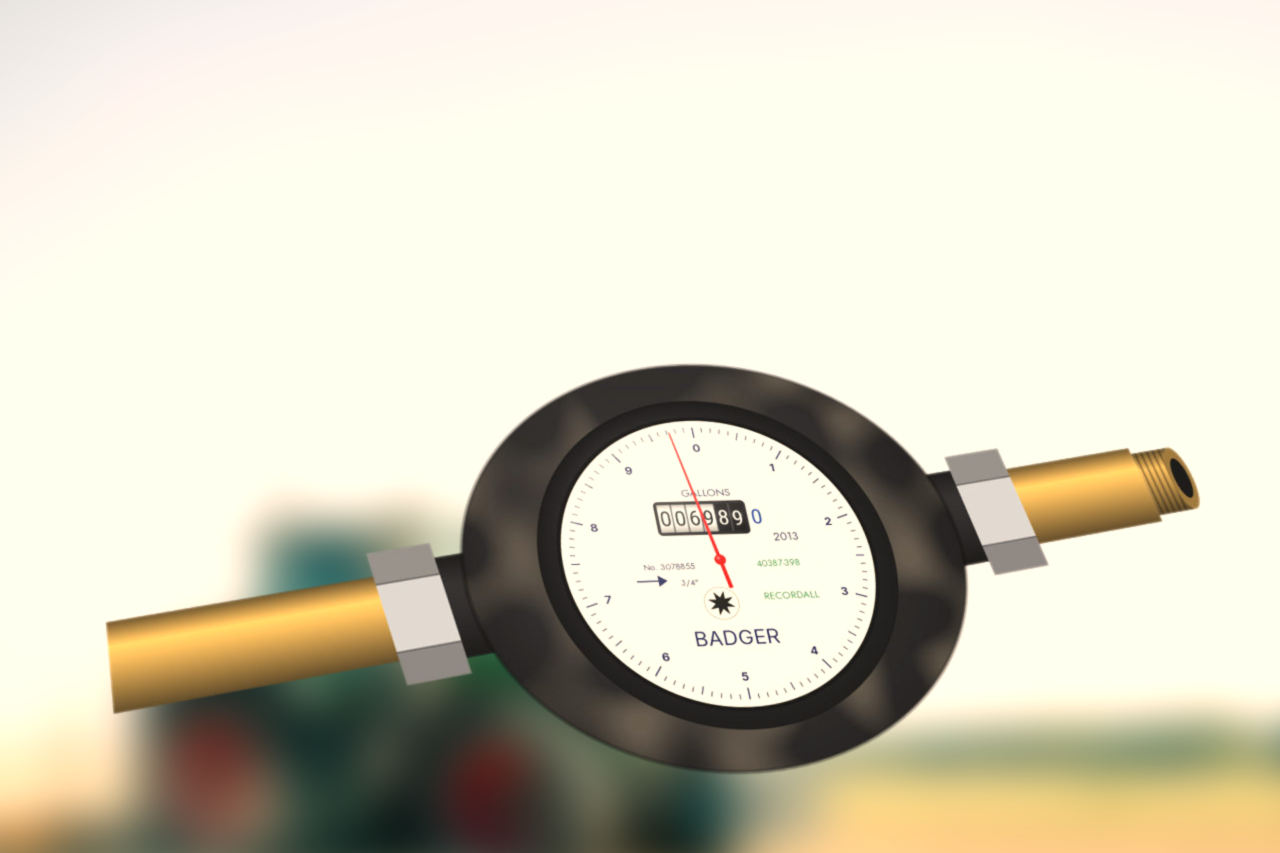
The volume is gal 69889.7
